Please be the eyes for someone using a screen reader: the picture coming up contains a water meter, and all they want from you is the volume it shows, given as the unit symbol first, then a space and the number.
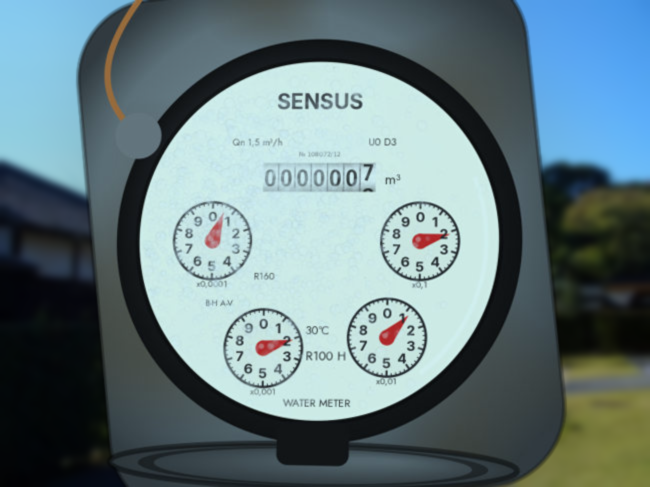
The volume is m³ 7.2120
